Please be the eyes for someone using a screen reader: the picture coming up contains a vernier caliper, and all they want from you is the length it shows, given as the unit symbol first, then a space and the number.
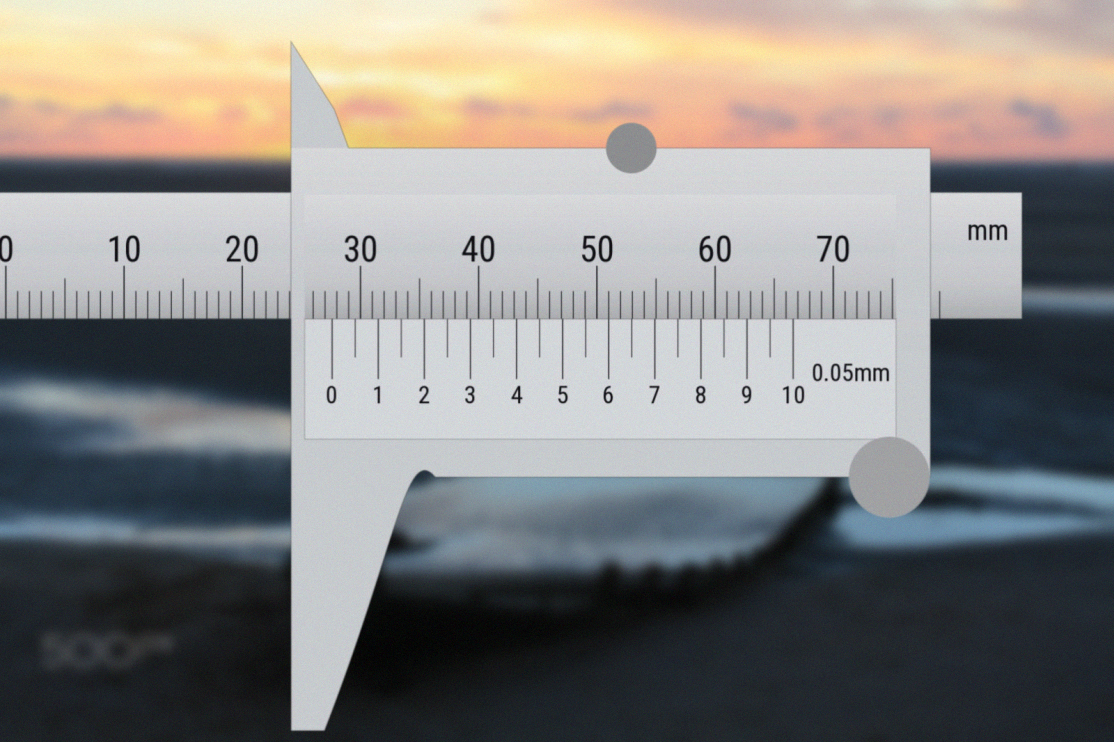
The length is mm 27.6
